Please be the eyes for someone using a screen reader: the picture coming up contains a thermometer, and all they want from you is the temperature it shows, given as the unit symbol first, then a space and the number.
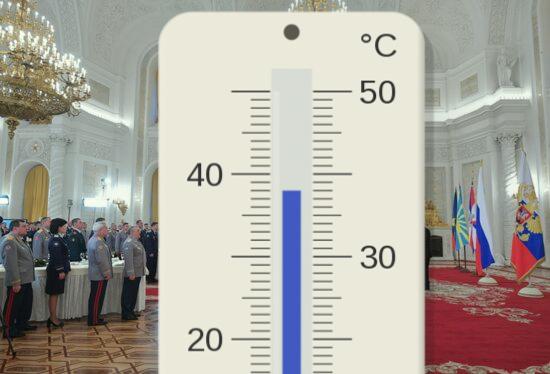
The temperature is °C 38
